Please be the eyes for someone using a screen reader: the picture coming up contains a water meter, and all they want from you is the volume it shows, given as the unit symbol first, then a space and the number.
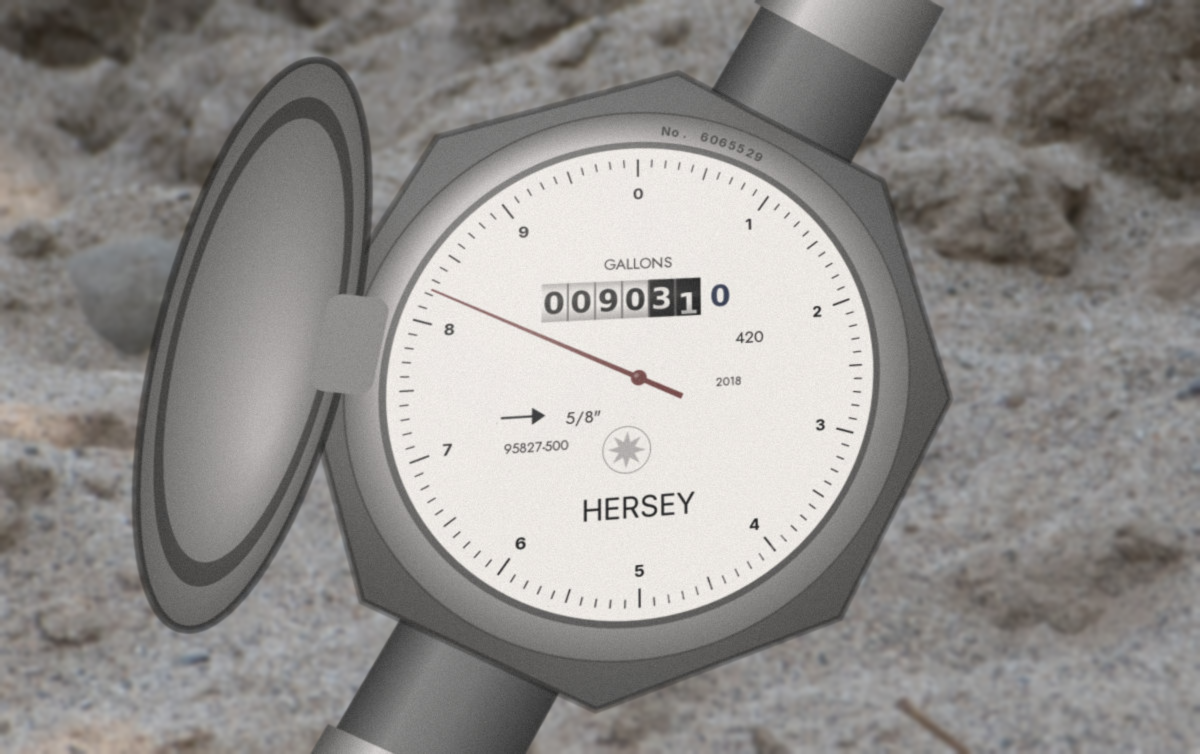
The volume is gal 90308.2
